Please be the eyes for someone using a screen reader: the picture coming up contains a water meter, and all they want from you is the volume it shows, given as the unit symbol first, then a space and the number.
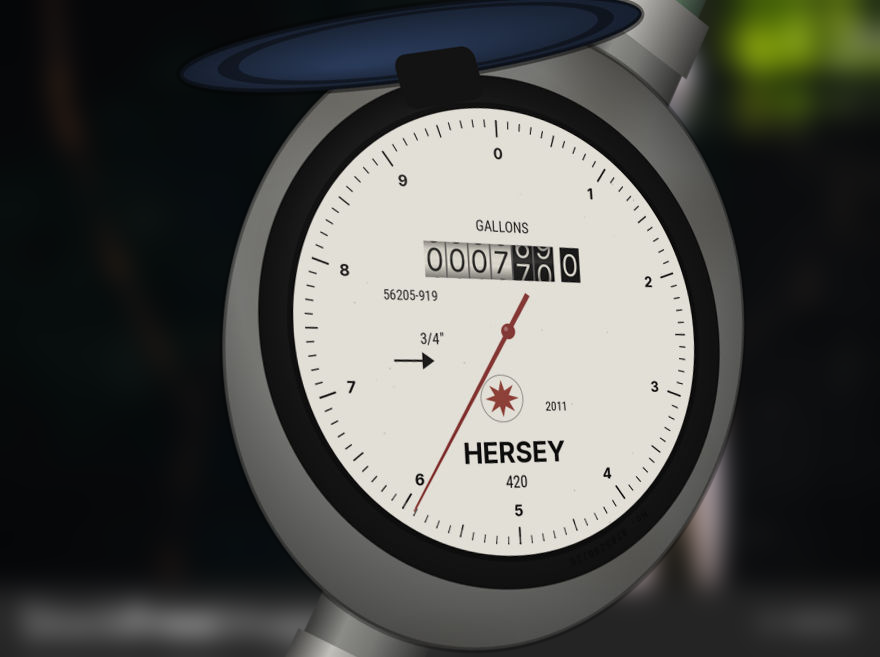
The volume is gal 7695.9
